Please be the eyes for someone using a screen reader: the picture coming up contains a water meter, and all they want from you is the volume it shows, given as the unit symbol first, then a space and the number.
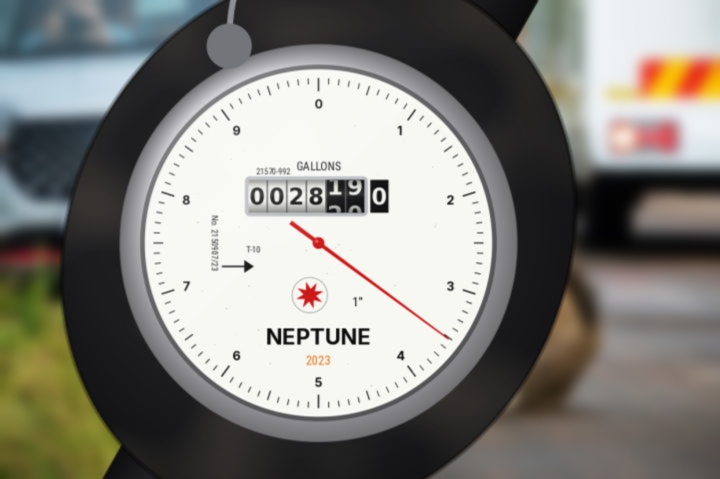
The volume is gal 28193.5
